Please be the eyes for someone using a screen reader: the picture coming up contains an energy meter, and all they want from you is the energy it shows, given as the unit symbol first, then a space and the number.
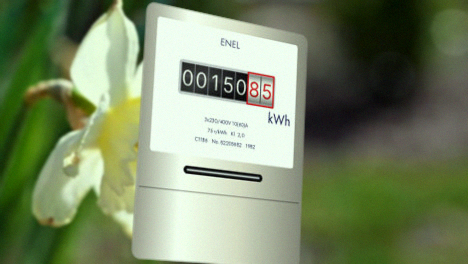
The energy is kWh 150.85
